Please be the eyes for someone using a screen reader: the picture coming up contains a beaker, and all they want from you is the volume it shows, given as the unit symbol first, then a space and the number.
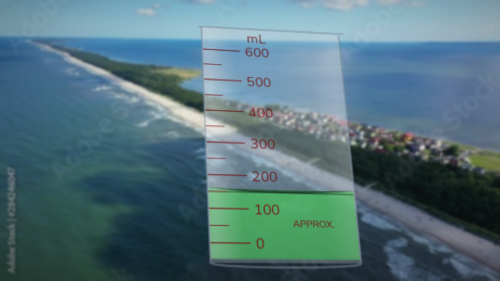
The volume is mL 150
